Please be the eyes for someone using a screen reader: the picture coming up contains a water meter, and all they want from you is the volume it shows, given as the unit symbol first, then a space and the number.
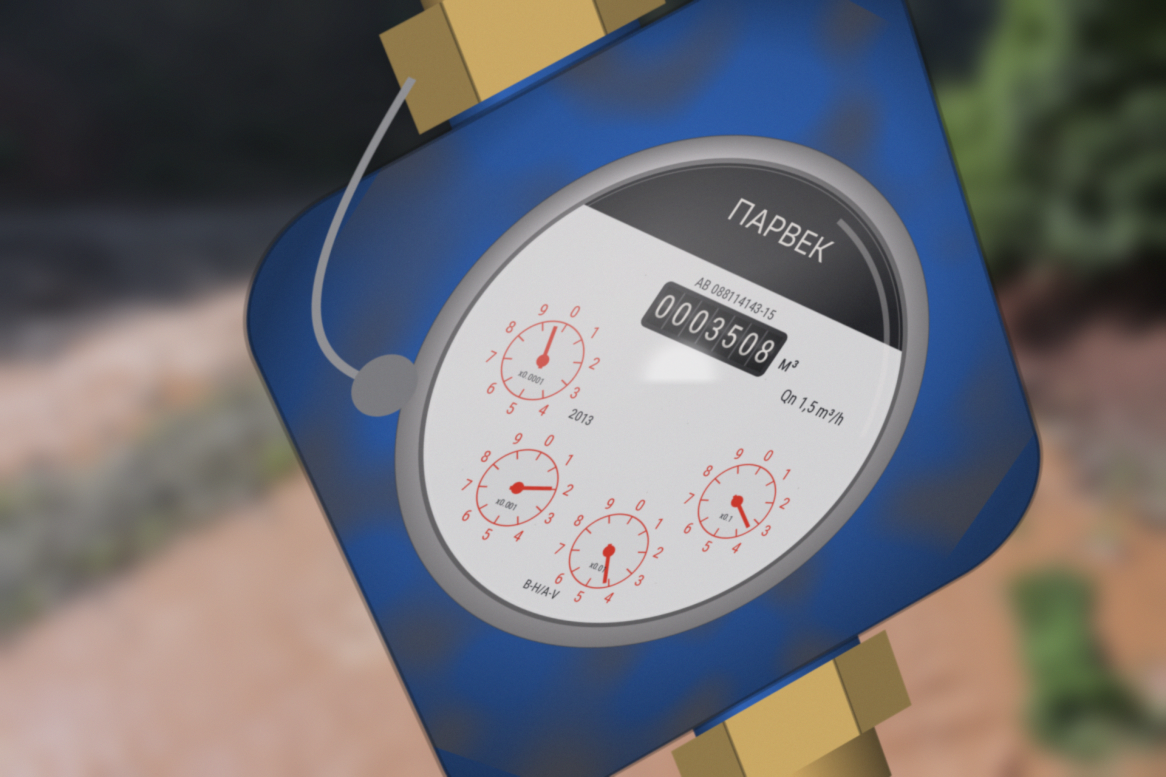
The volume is m³ 3508.3419
